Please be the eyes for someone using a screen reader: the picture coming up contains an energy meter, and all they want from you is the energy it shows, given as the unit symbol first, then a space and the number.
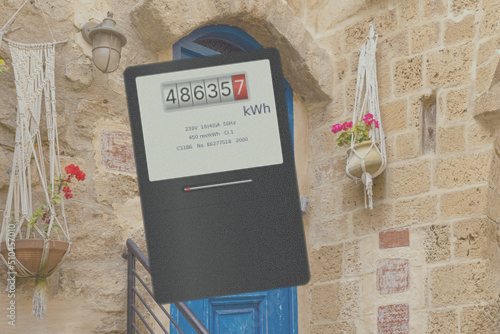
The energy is kWh 48635.7
